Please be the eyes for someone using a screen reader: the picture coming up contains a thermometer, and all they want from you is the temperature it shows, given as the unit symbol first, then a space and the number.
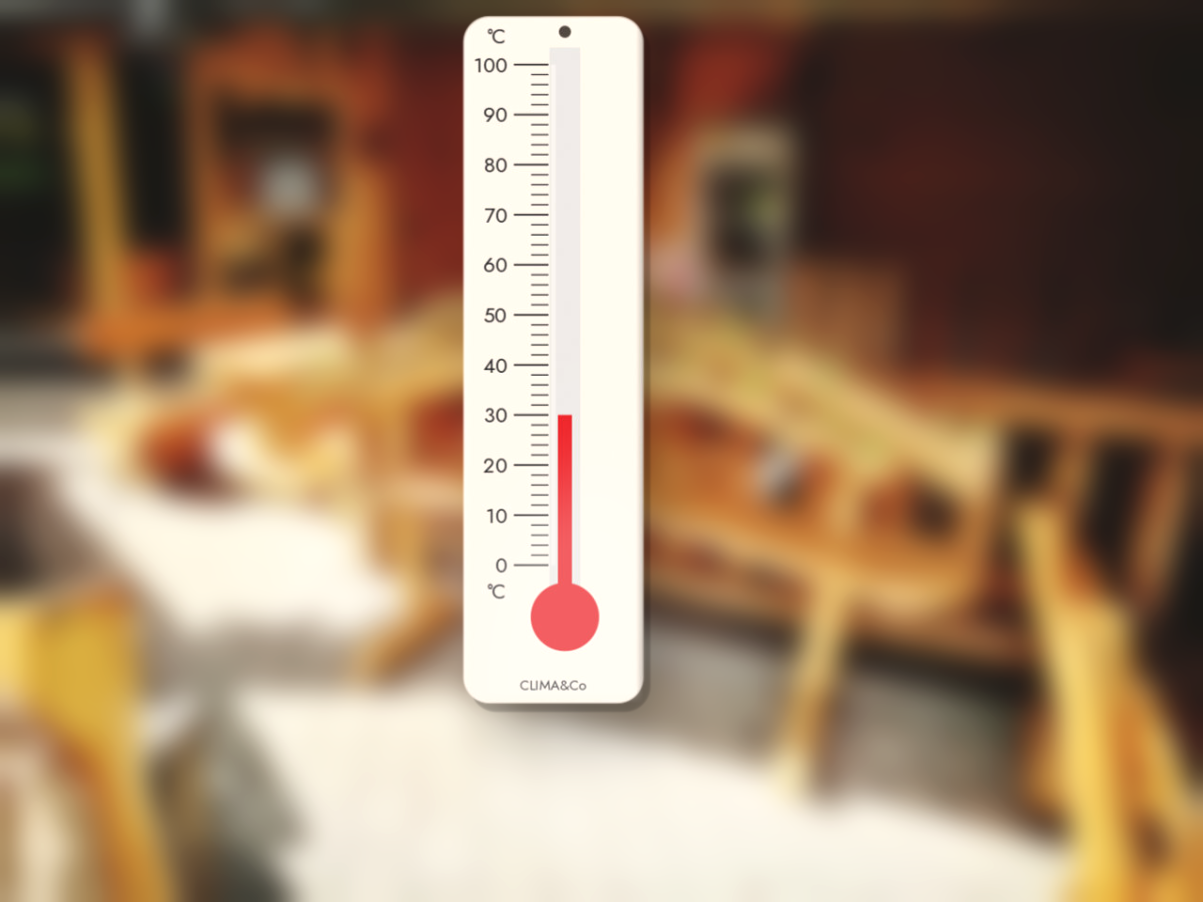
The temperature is °C 30
